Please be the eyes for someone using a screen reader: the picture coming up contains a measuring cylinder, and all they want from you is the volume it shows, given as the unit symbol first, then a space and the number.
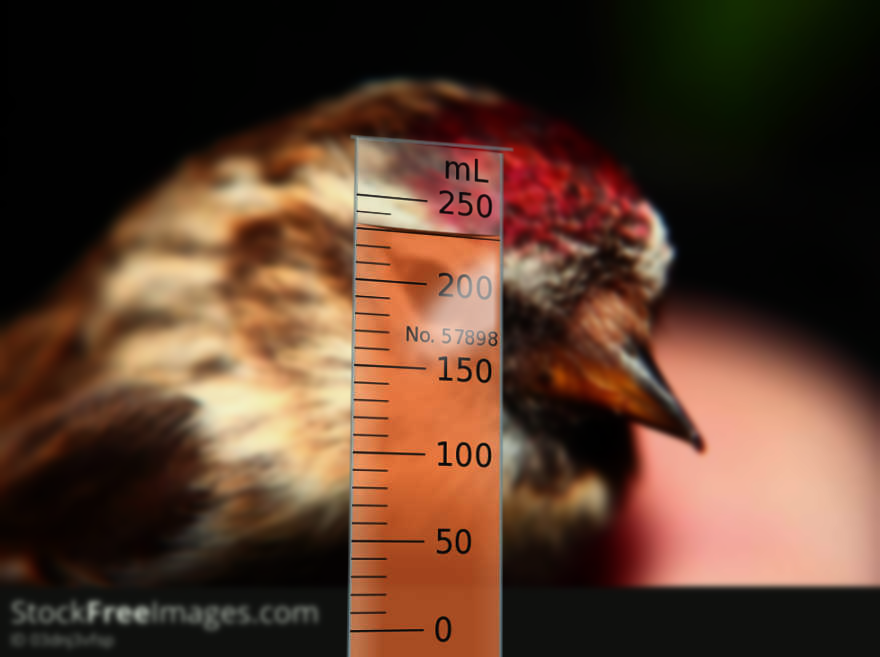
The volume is mL 230
